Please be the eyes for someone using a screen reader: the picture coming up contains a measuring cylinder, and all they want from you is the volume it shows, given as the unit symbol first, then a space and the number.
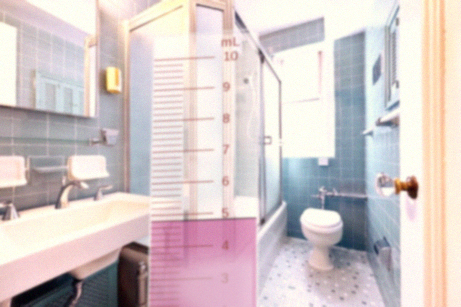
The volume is mL 4.8
